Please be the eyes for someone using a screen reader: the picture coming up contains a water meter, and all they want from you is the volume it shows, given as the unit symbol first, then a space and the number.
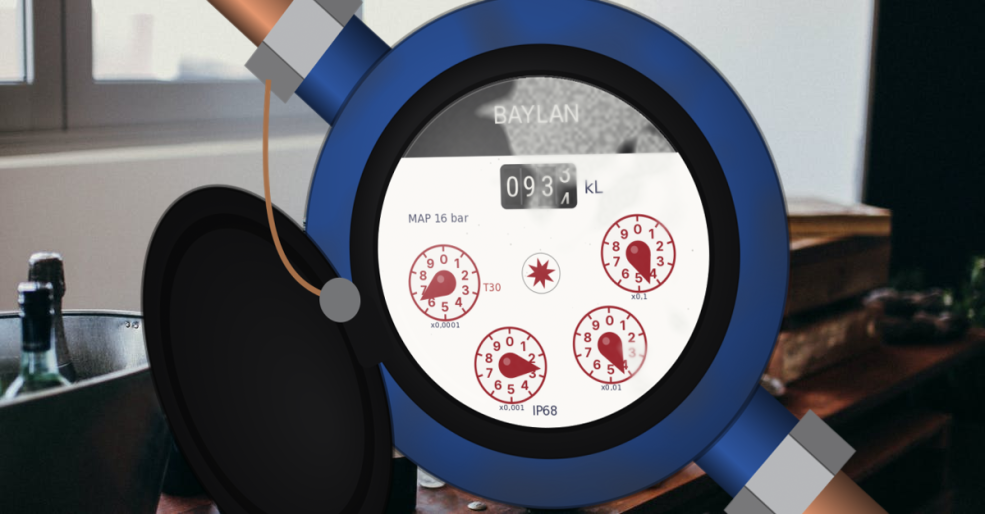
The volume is kL 933.4426
